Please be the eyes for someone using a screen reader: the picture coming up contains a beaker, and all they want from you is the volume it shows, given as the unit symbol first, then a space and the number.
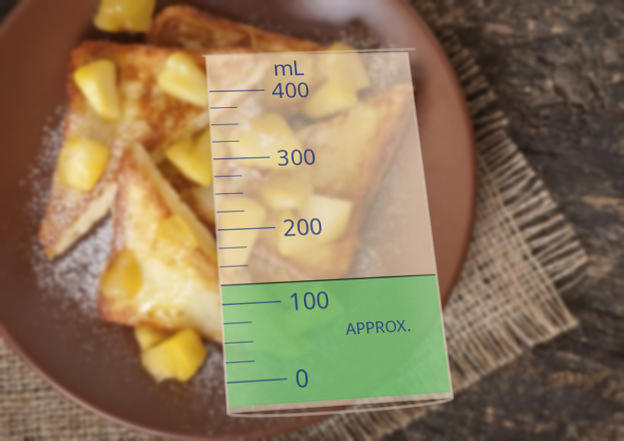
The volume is mL 125
